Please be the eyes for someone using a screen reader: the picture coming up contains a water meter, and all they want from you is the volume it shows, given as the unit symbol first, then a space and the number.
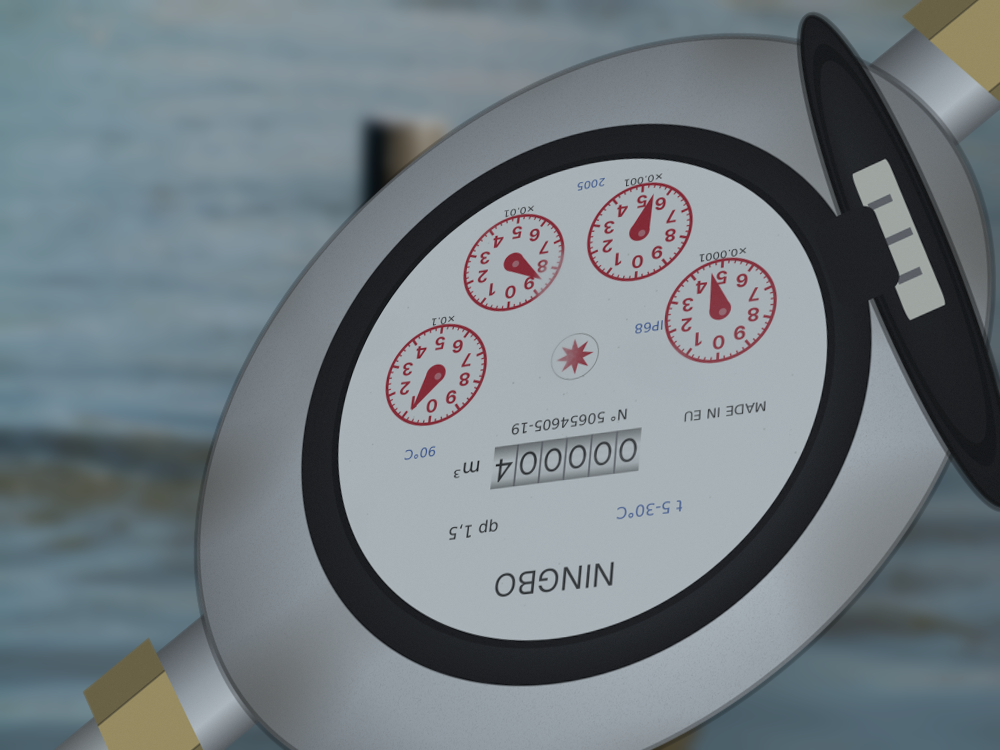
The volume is m³ 4.0854
